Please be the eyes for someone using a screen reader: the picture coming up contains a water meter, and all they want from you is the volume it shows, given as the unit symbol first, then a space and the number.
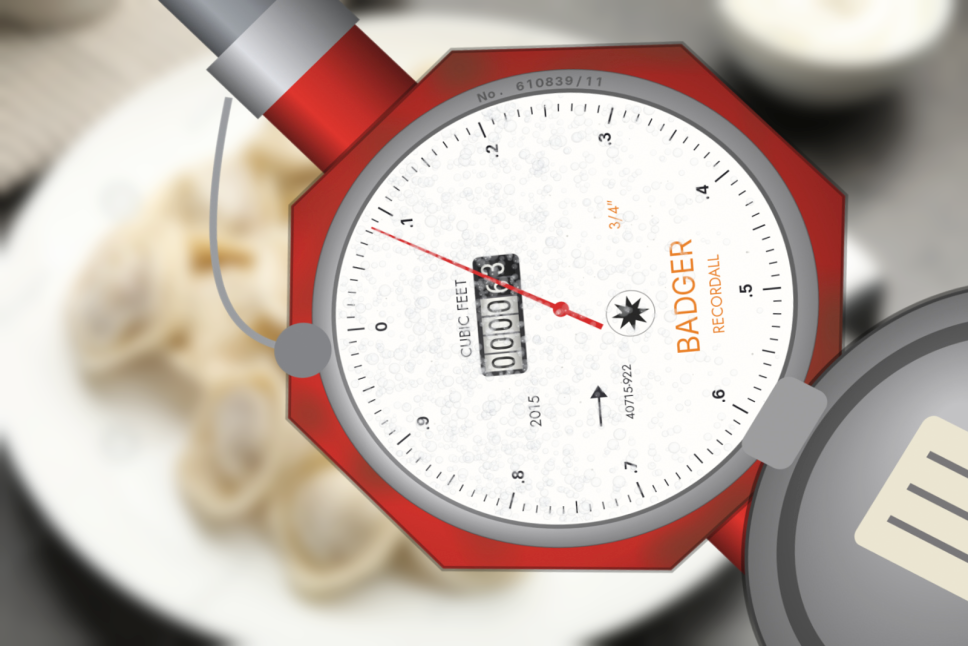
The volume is ft³ 63.08
